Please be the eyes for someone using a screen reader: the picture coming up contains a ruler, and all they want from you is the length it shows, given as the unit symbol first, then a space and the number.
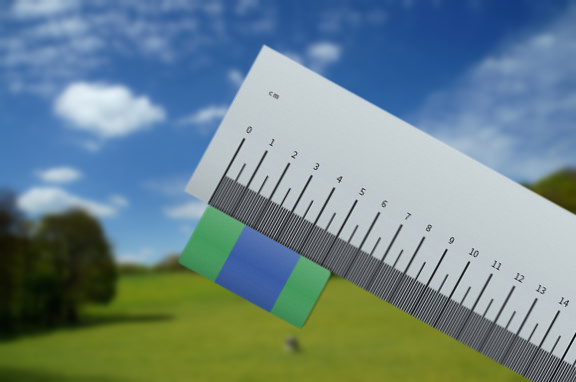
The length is cm 5.5
